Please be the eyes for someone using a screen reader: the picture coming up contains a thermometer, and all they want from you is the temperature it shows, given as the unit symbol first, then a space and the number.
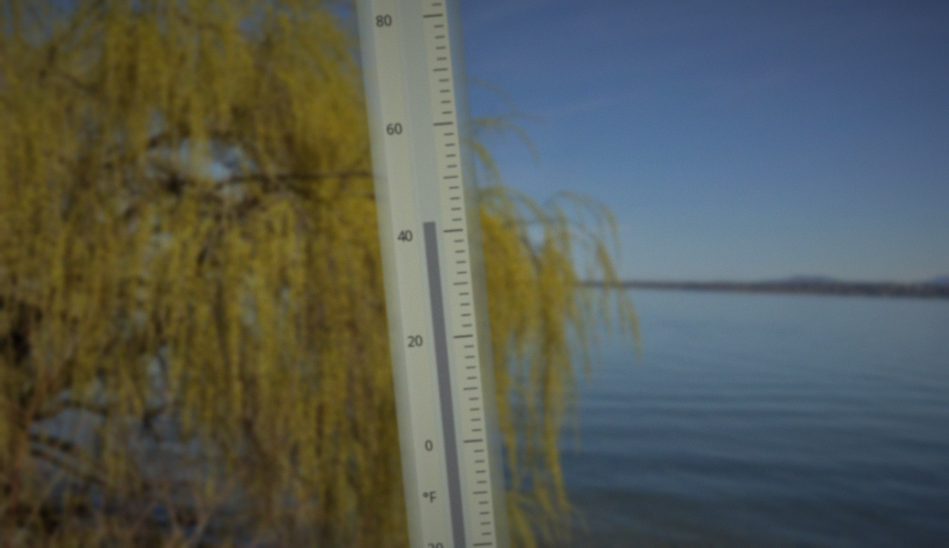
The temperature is °F 42
